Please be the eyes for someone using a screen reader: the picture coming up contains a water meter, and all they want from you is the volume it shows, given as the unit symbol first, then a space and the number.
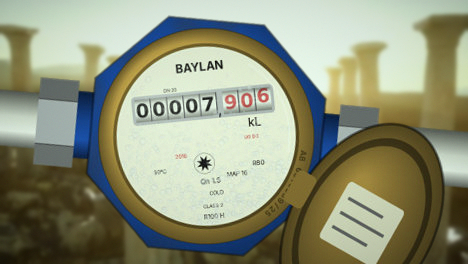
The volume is kL 7.906
